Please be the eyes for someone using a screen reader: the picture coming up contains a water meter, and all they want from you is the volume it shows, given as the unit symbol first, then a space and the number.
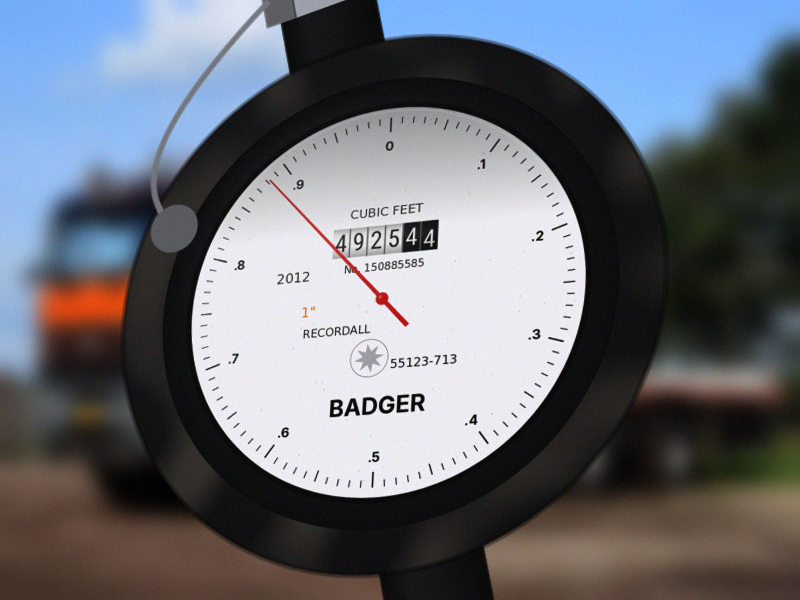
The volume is ft³ 492543.88
